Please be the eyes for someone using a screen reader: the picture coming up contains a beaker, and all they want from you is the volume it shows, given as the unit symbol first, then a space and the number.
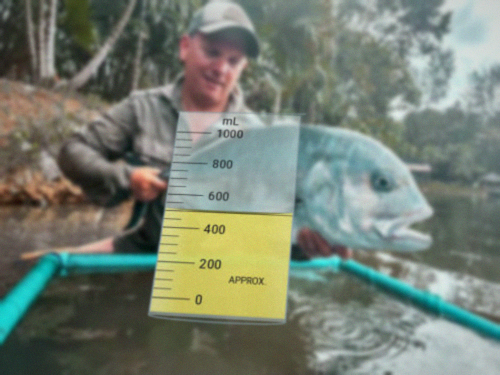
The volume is mL 500
